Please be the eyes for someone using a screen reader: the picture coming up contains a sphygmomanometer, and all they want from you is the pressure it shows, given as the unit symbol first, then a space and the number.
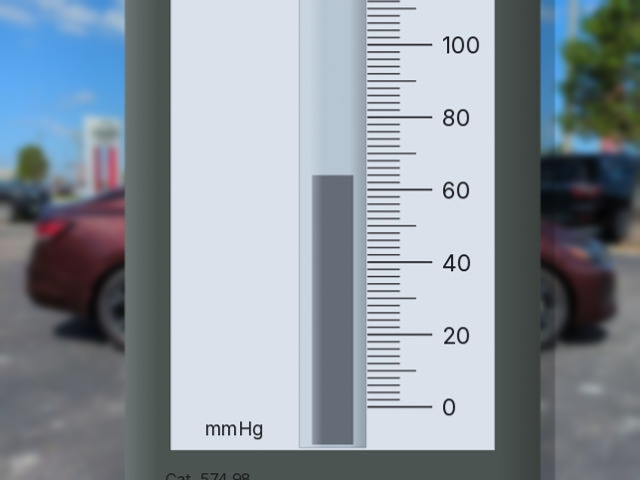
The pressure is mmHg 64
